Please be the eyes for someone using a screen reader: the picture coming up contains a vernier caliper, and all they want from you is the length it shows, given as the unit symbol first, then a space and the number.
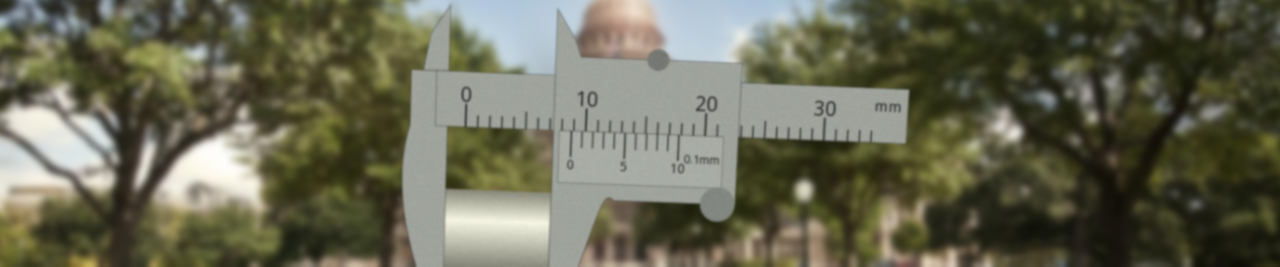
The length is mm 8.8
